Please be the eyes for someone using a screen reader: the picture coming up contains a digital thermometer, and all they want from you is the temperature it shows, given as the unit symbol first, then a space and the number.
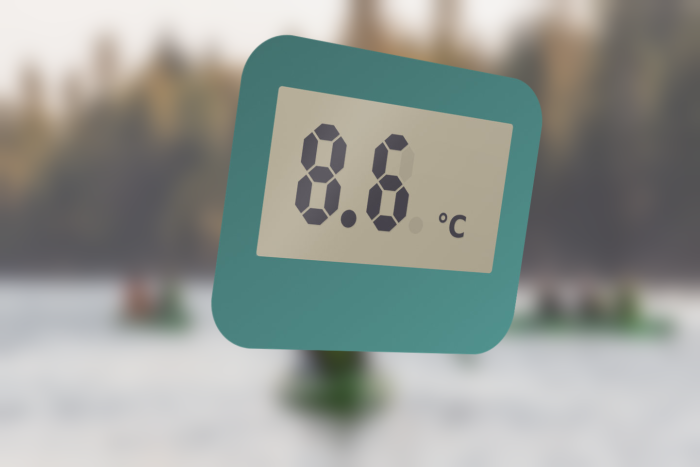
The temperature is °C 8.6
